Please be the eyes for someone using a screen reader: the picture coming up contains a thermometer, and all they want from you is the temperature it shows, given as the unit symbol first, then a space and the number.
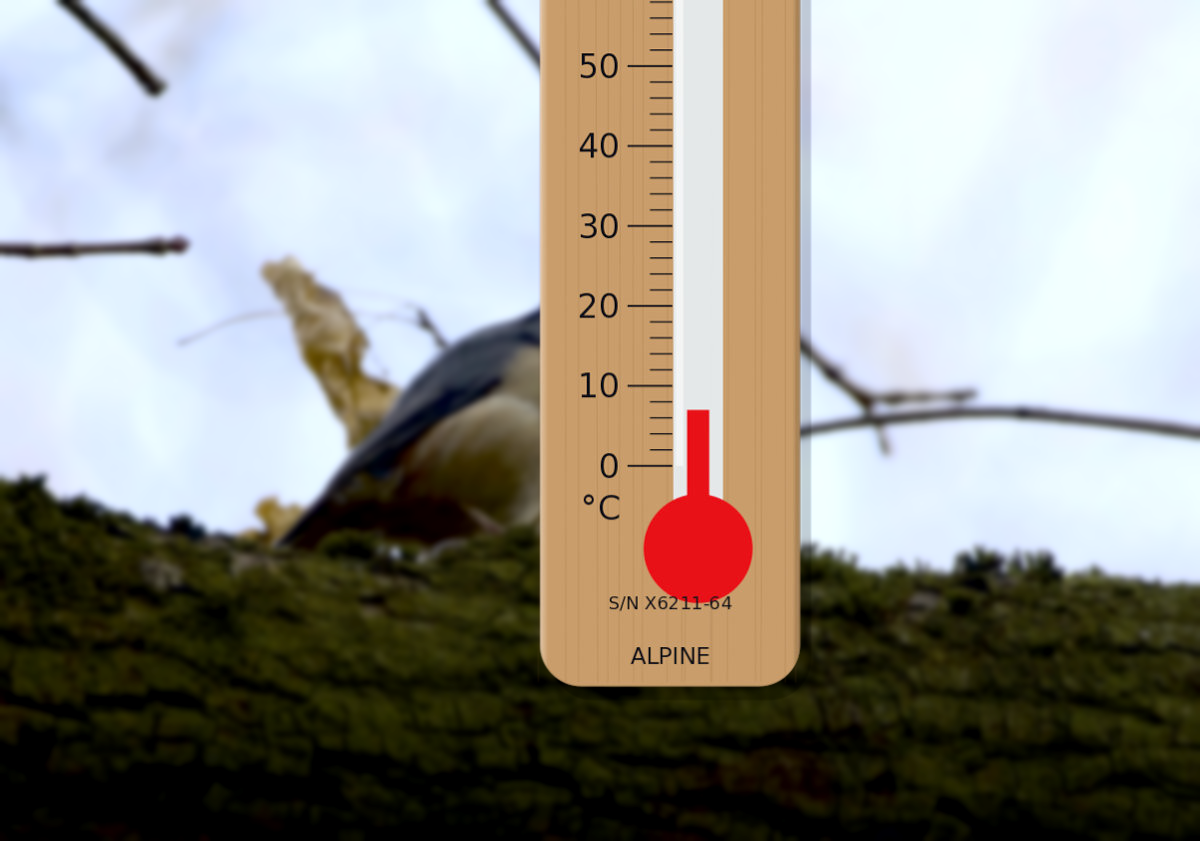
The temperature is °C 7
